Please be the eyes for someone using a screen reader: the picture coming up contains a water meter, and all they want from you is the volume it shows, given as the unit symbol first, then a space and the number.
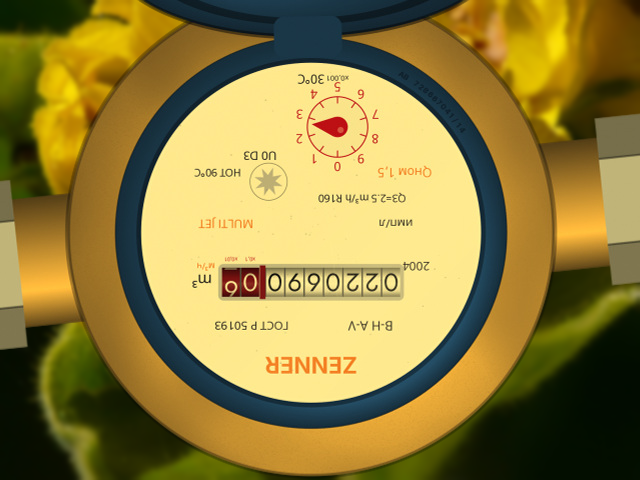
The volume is m³ 220690.062
